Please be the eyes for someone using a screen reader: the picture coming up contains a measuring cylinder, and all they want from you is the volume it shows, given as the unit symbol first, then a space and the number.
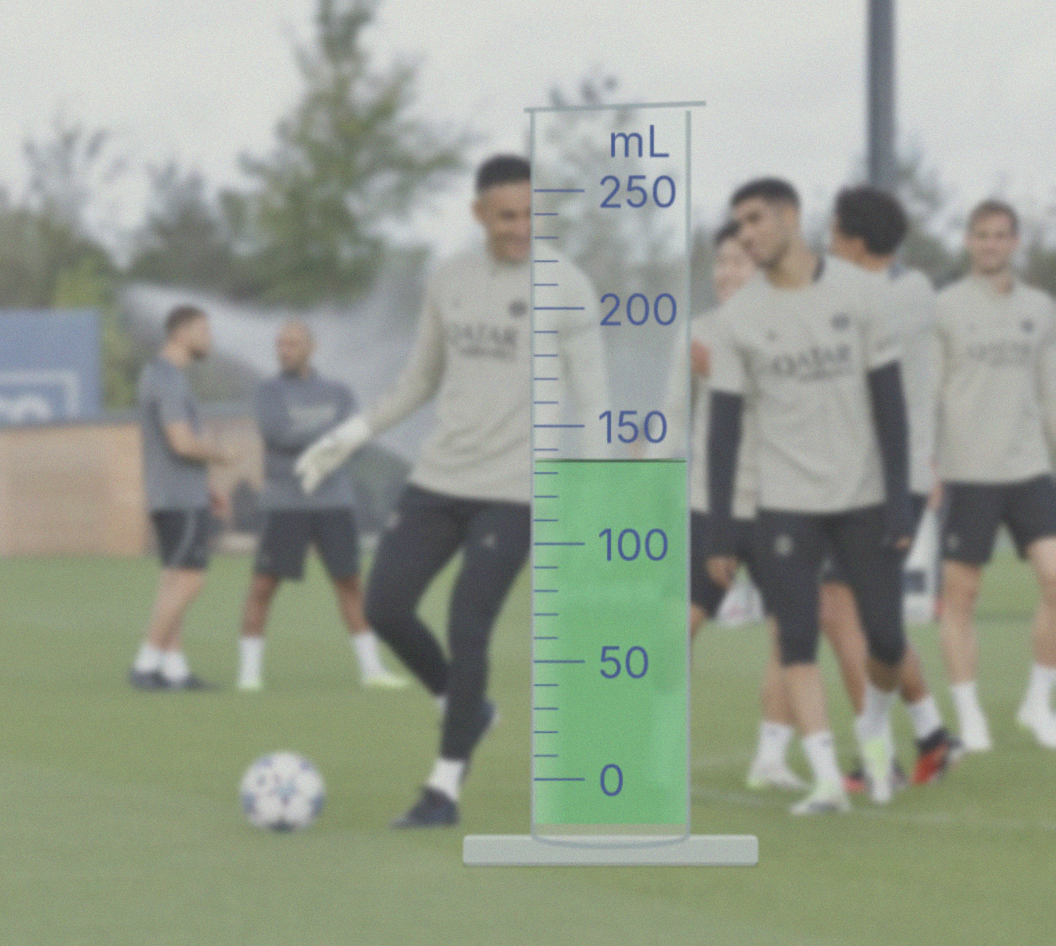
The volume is mL 135
